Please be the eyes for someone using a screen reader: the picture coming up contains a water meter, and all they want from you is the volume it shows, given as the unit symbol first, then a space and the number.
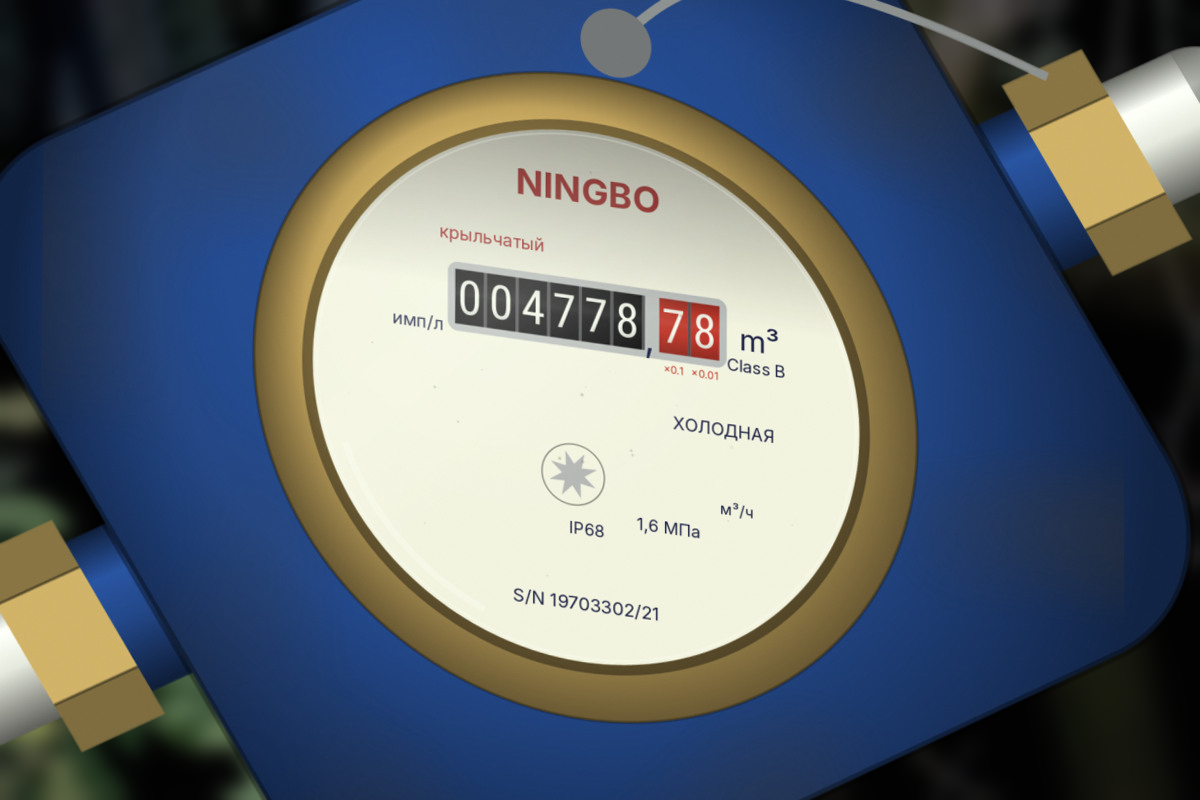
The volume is m³ 4778.78
